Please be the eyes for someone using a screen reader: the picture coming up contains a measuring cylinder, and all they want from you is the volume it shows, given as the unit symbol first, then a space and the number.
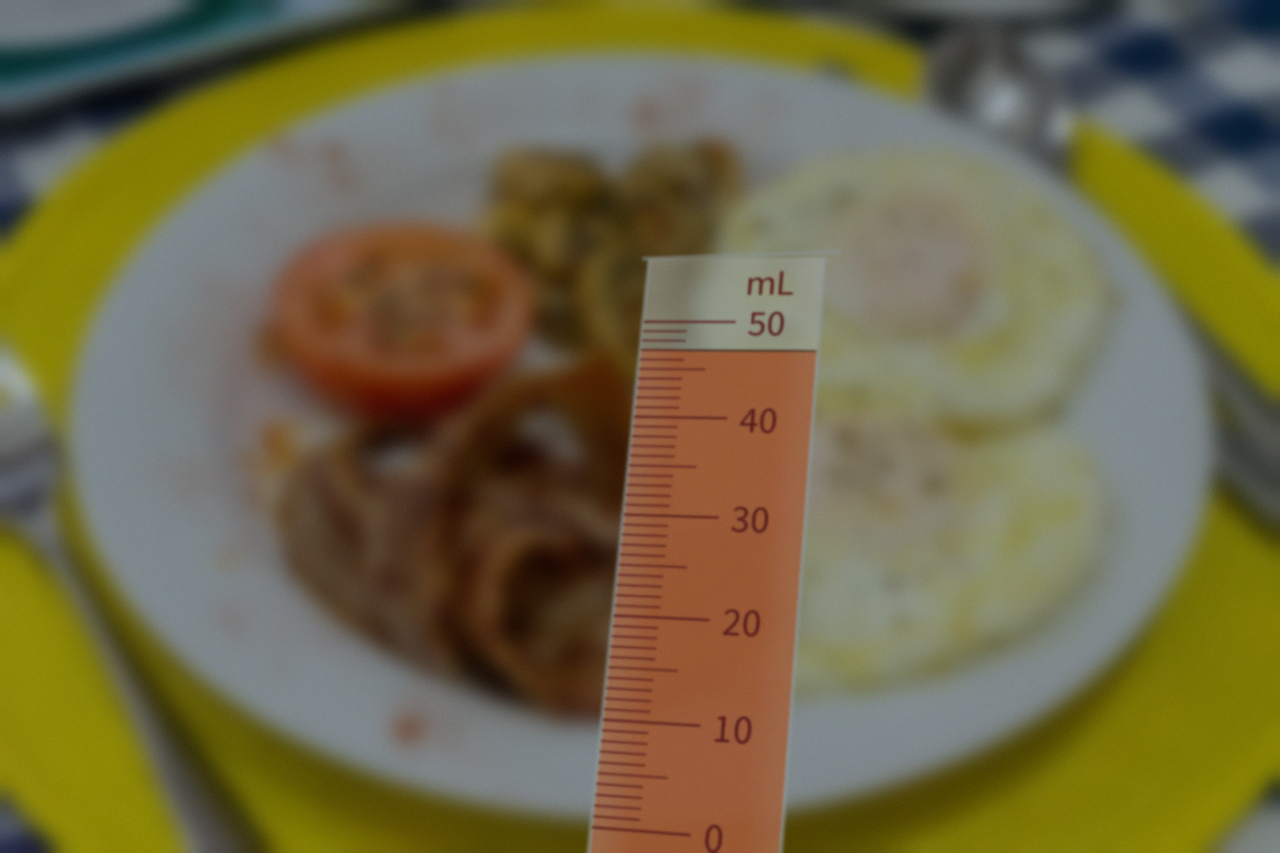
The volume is mL 47
